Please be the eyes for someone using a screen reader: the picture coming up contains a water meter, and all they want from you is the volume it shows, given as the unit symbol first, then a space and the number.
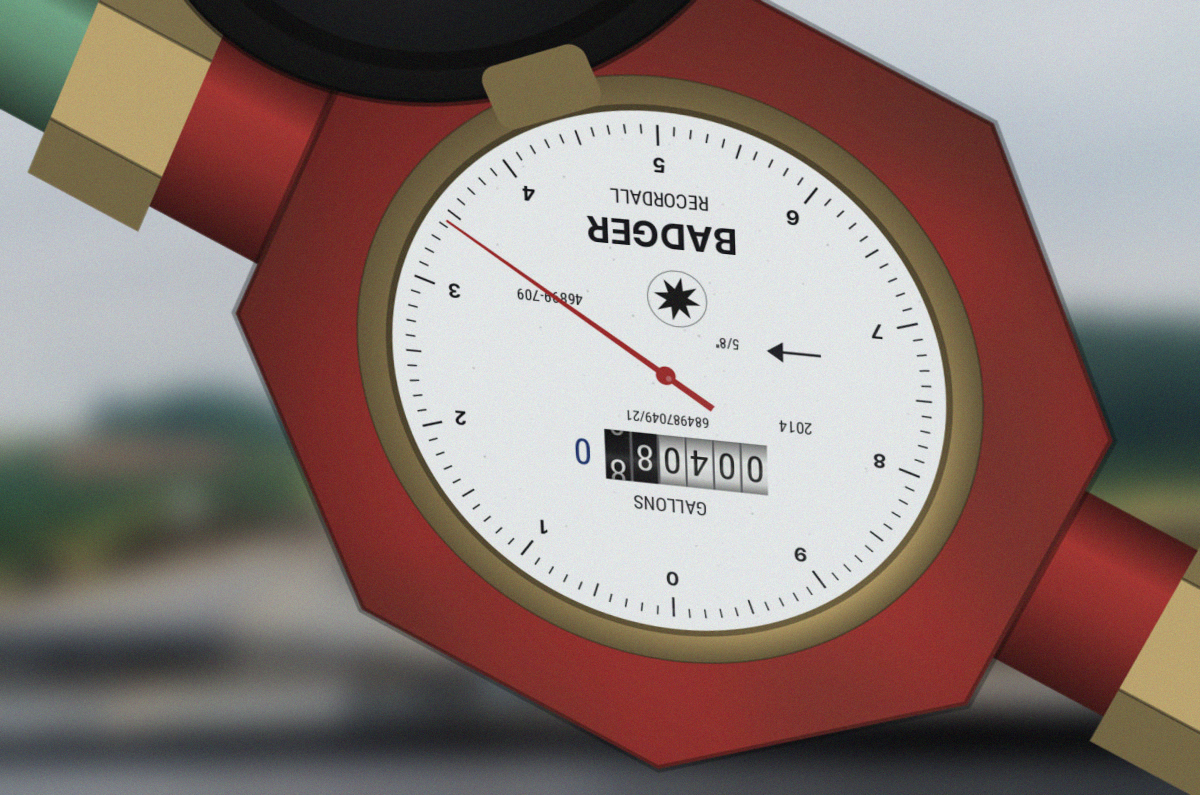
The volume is gal 40883.4
